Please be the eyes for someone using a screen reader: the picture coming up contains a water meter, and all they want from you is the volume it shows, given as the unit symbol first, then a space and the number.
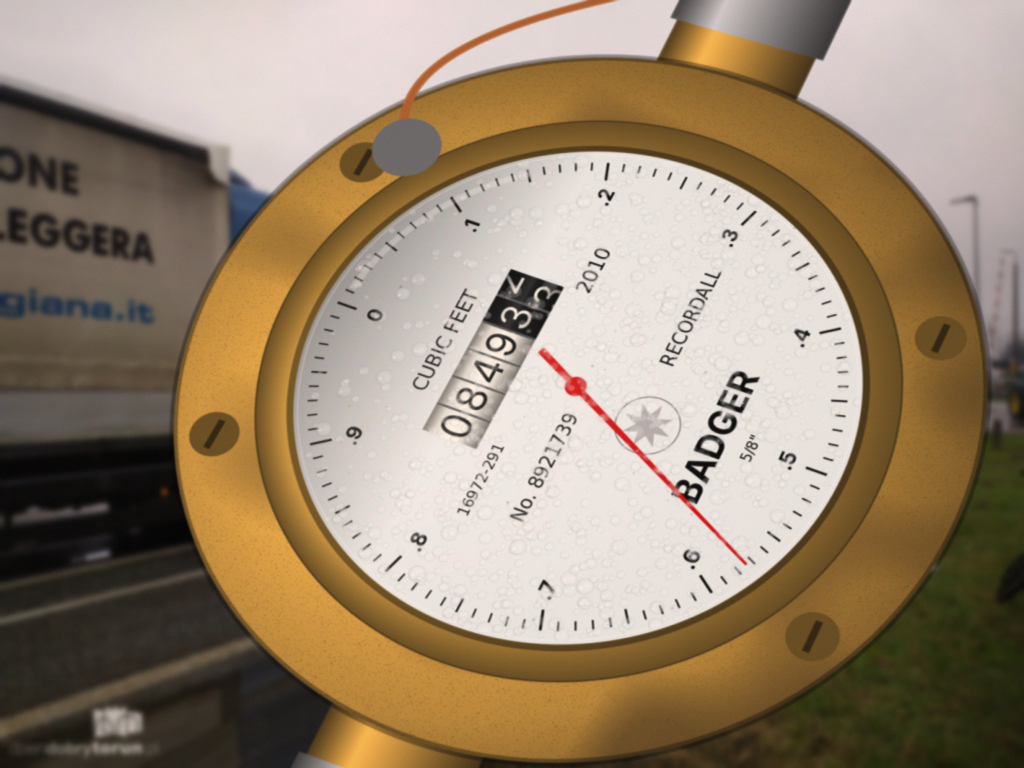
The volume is ft³ 84932.57
